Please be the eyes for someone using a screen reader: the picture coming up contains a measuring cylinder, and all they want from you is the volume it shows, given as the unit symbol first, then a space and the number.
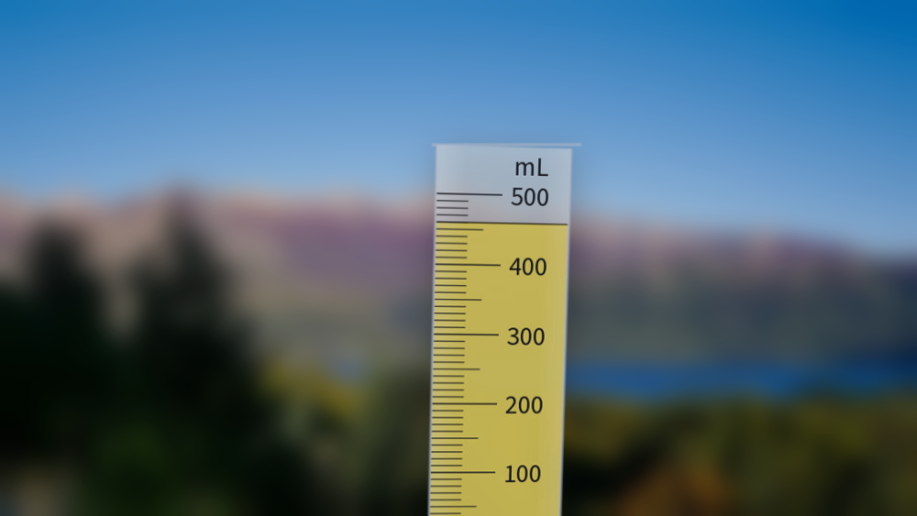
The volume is mL 460
